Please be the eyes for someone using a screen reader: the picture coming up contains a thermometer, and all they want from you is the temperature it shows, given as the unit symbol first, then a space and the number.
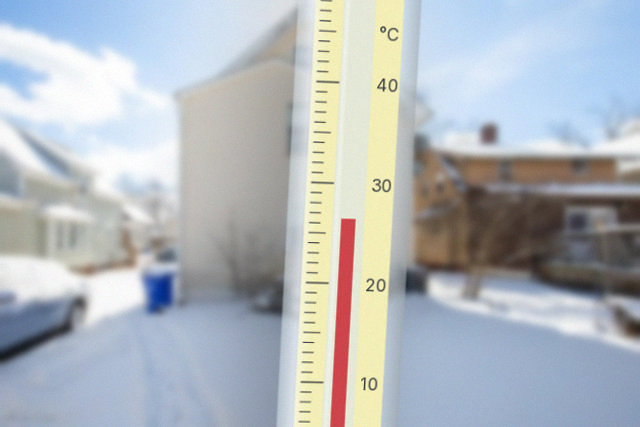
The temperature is °C 26.5
